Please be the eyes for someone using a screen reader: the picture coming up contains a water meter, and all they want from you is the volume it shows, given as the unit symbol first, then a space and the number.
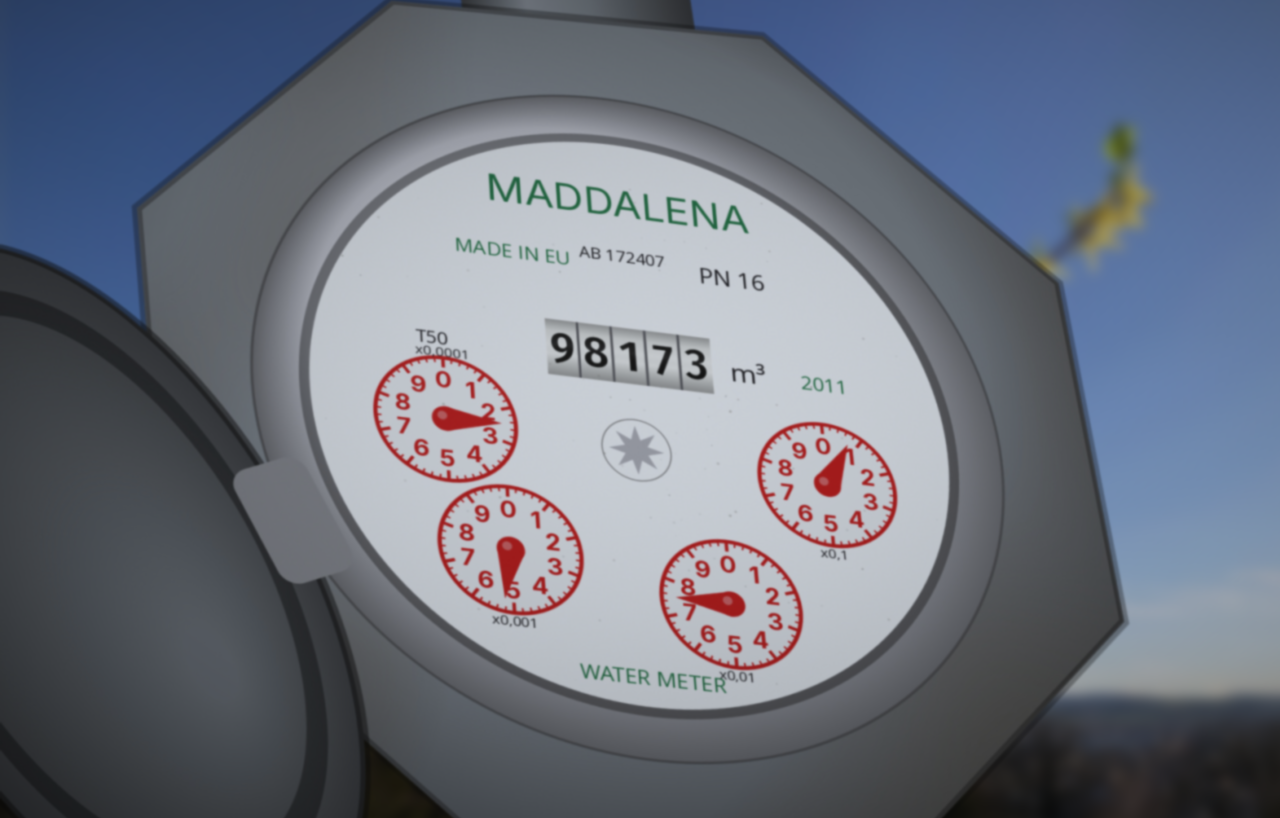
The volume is m³ 98173.0752
